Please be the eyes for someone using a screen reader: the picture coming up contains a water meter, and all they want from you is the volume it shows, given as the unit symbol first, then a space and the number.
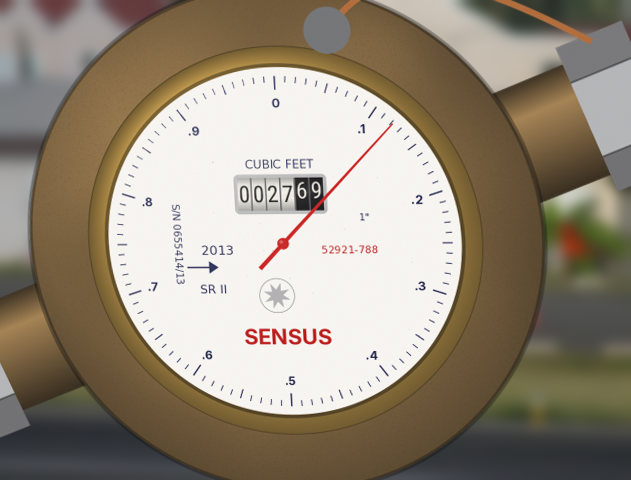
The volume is ft³ 2769.12
